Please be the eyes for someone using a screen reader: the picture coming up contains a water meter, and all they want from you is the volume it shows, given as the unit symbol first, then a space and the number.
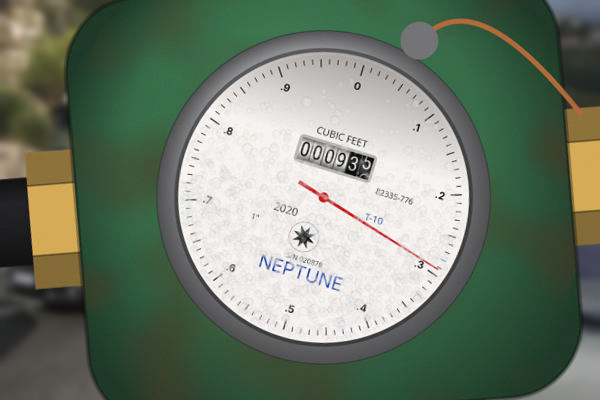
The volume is ft³ 935.29
